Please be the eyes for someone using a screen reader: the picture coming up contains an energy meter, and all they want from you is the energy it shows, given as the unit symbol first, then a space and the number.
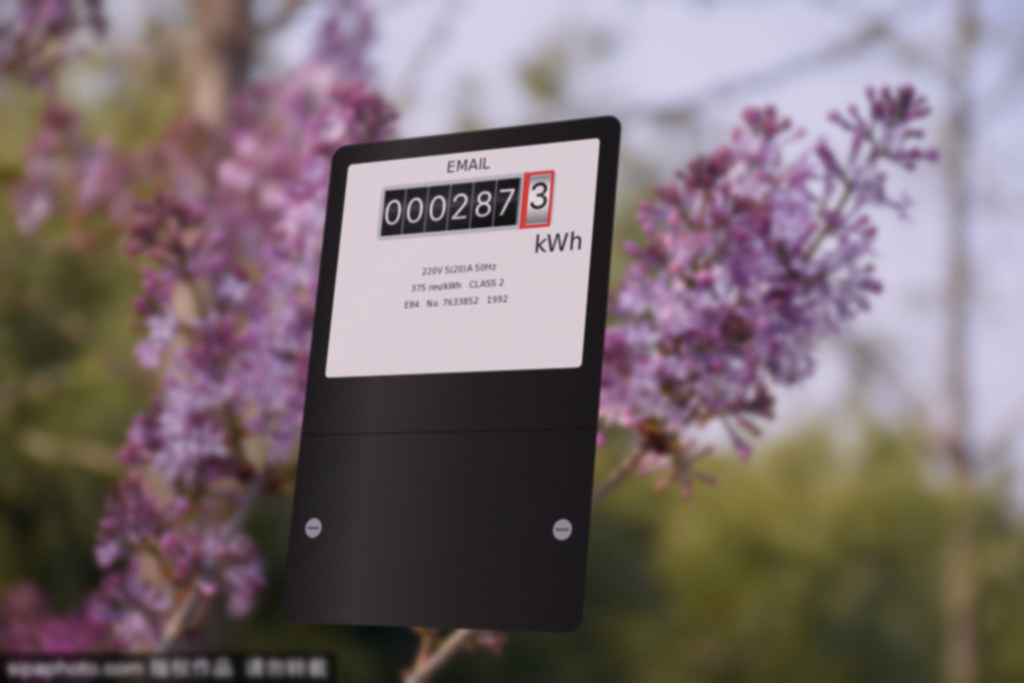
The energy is kWh 287.3
